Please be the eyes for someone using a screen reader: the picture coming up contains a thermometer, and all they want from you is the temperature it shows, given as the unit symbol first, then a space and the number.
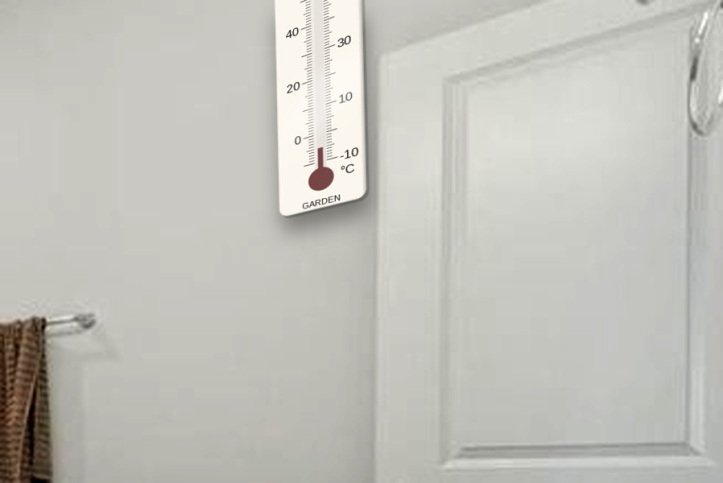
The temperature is °C -5
